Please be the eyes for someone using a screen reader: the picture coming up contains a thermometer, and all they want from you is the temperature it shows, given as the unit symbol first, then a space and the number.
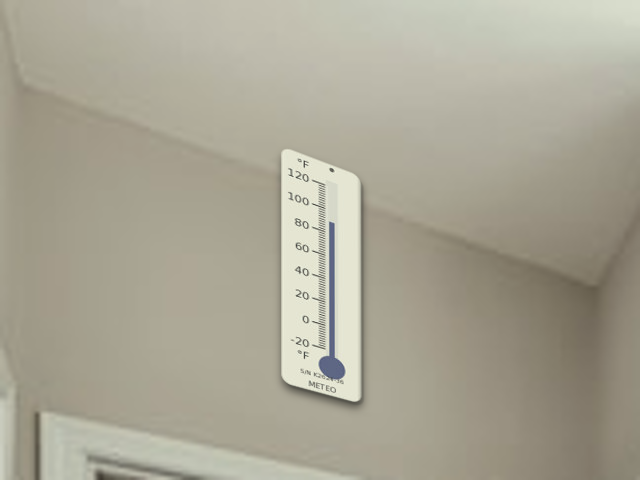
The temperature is °F 90
